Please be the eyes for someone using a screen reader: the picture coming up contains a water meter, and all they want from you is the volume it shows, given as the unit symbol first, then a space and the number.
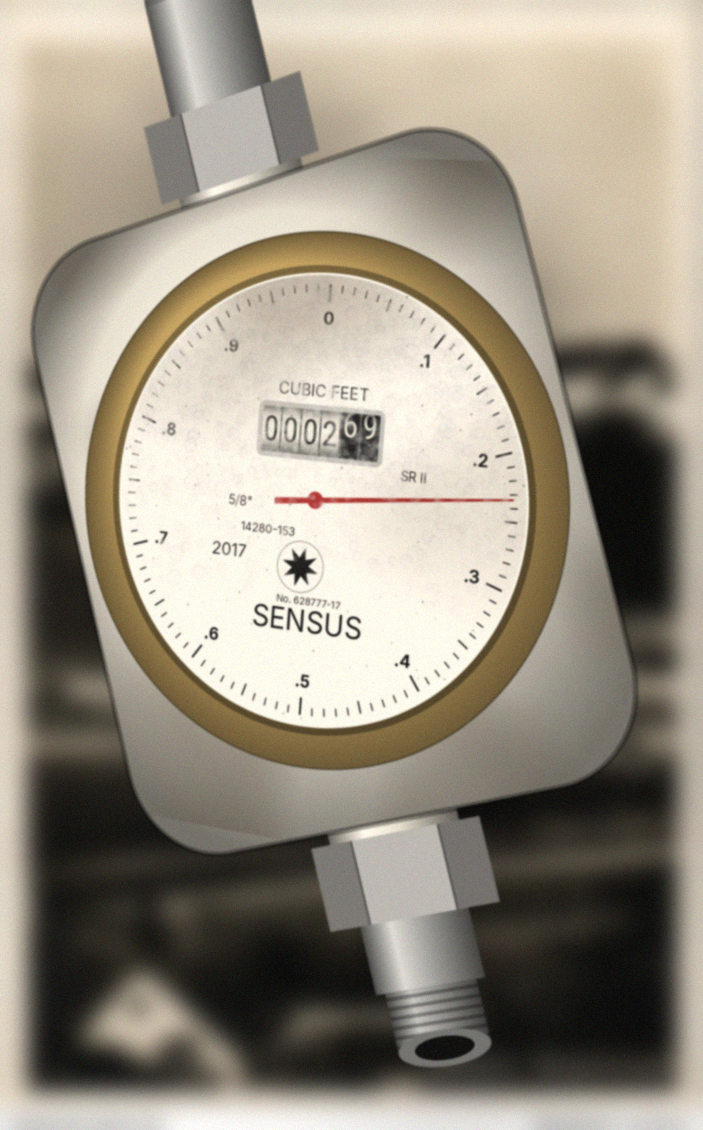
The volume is ft³ 269.23
